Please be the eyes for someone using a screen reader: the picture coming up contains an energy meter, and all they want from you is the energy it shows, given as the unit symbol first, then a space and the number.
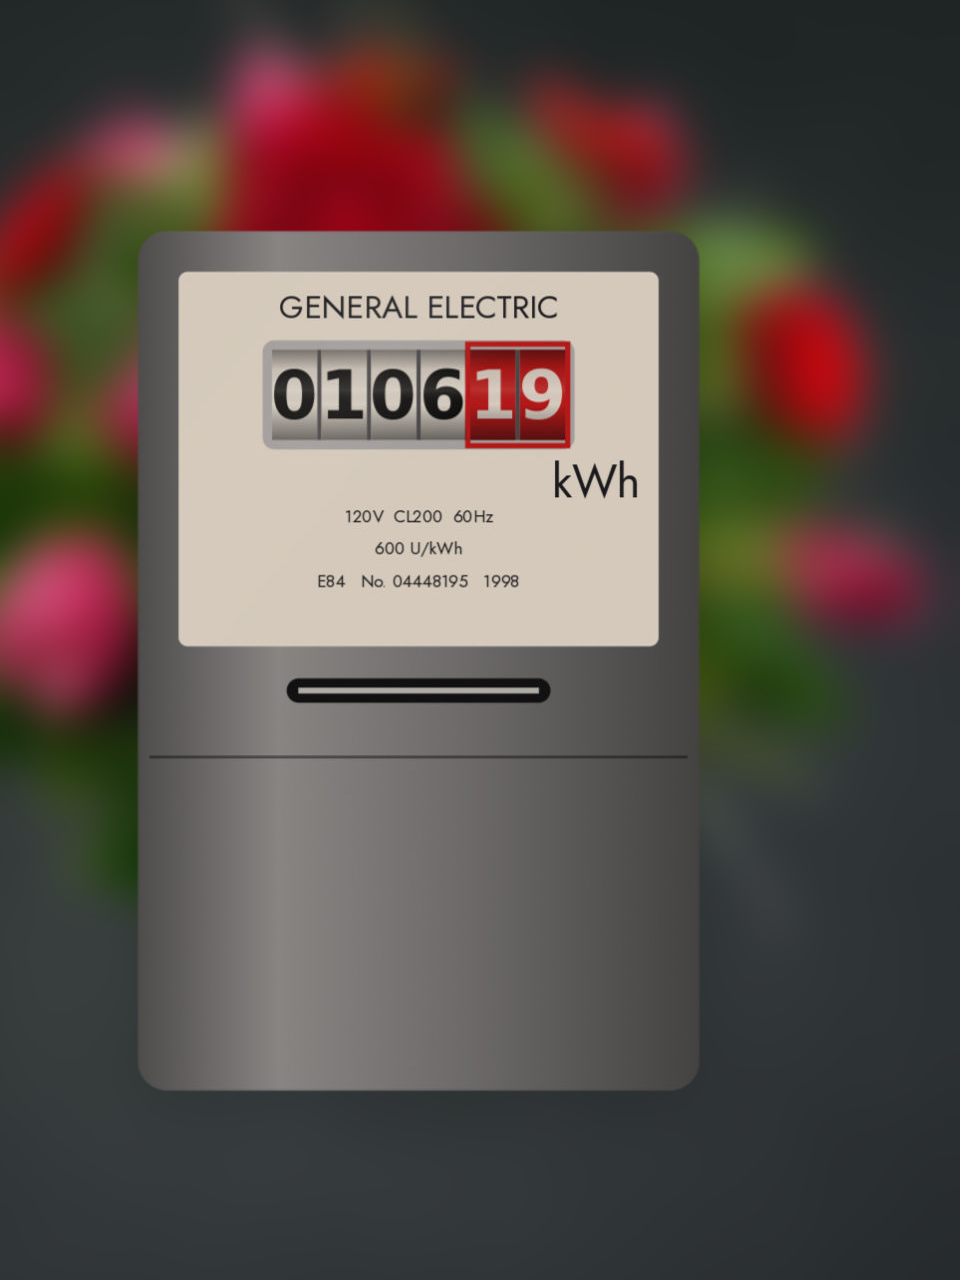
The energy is kWh 106.19
